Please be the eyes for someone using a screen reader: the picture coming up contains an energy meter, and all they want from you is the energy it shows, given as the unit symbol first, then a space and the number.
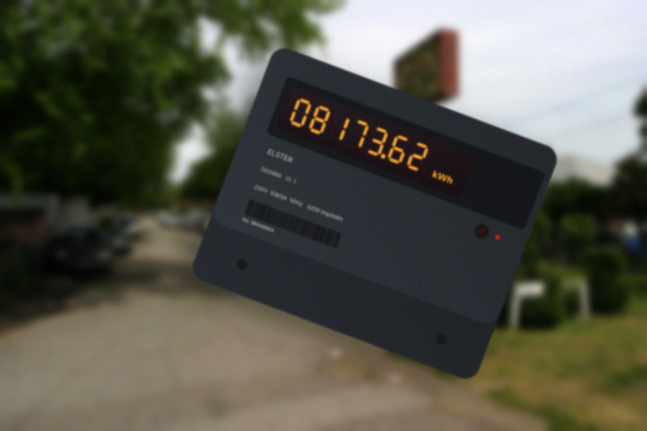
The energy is kWh 8173.62
